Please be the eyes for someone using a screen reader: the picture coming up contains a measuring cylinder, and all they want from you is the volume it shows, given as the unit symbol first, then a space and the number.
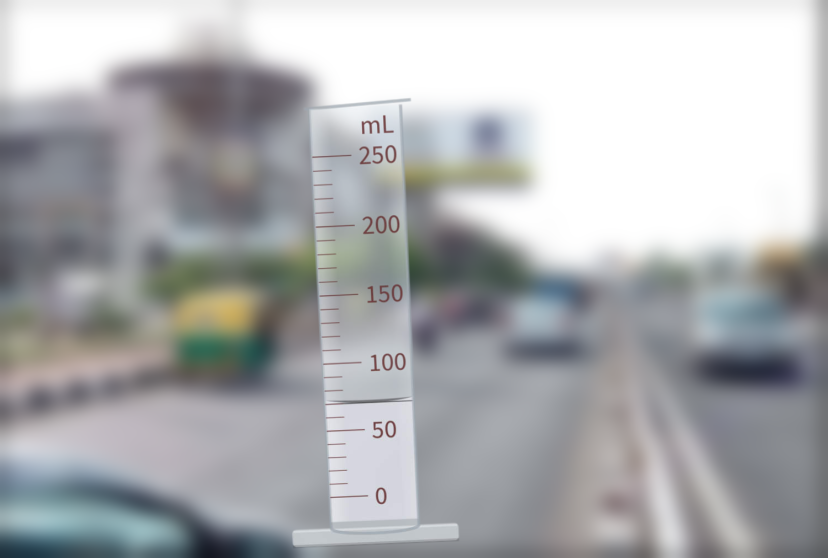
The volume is mL 70
